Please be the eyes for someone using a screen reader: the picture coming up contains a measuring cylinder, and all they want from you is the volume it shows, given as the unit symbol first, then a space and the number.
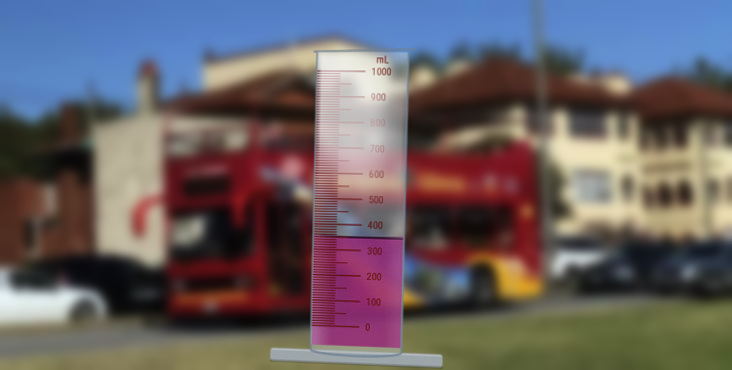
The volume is mL 350
